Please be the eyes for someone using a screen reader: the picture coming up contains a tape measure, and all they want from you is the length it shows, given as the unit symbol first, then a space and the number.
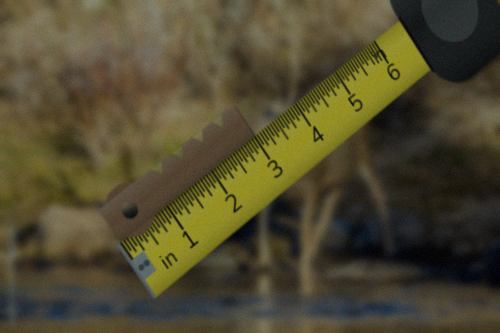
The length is in 3
